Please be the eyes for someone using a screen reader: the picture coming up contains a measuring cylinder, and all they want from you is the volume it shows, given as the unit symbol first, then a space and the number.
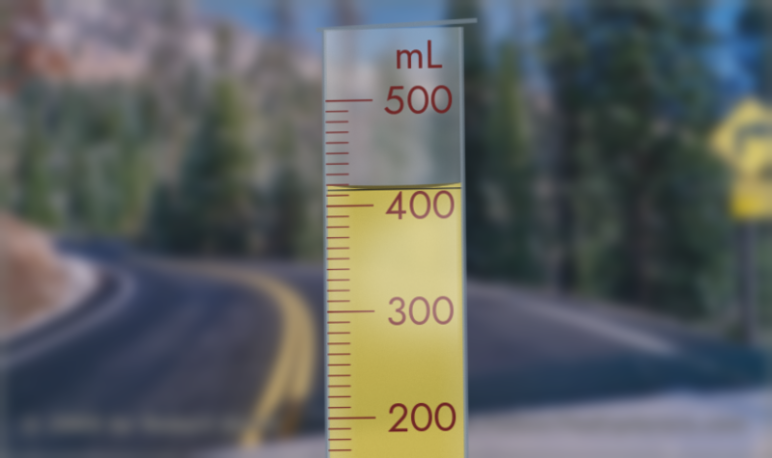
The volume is mL 415
